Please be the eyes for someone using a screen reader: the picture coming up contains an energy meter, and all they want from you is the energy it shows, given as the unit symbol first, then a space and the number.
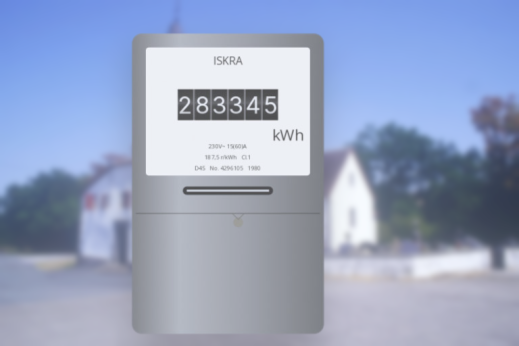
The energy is kWh 283345
